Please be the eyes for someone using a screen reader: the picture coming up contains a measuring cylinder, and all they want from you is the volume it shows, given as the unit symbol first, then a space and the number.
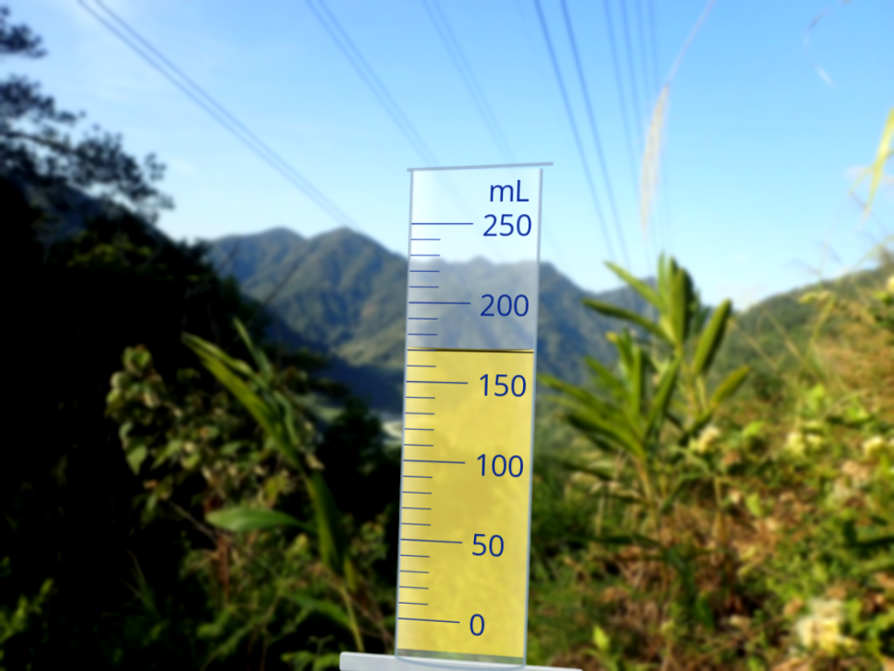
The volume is mL 170
